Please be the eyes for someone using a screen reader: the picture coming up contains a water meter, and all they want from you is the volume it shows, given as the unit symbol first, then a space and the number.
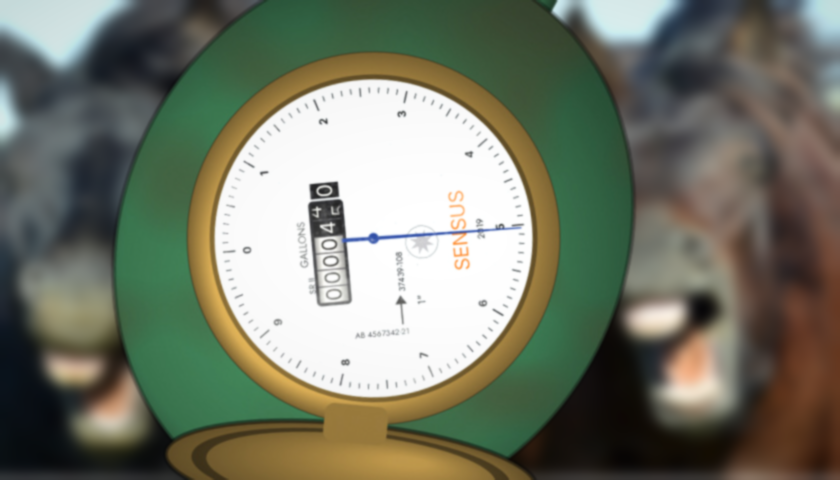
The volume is gal 445.0
